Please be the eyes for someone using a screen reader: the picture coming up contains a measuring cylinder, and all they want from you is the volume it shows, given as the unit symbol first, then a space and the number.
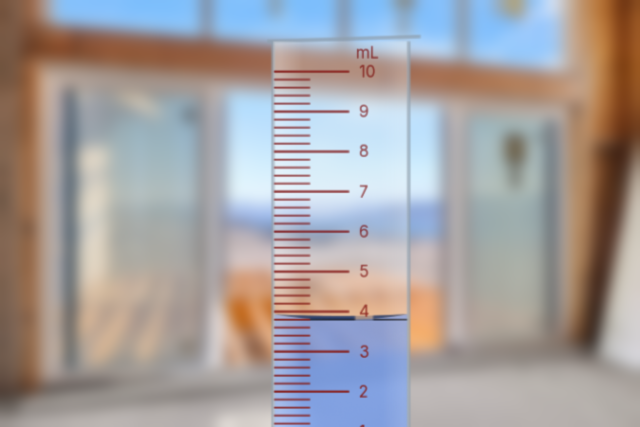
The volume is mL 3.8
